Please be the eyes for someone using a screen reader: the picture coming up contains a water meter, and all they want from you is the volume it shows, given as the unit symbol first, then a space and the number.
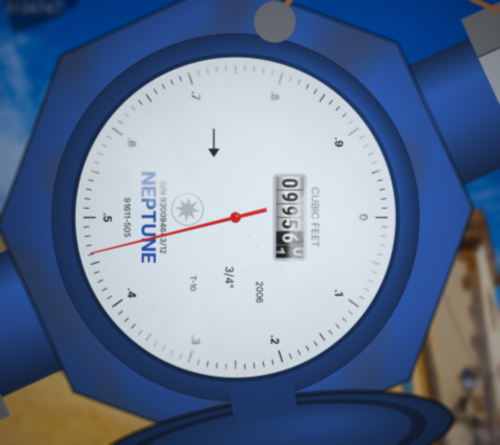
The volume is ft³ 99560.46
